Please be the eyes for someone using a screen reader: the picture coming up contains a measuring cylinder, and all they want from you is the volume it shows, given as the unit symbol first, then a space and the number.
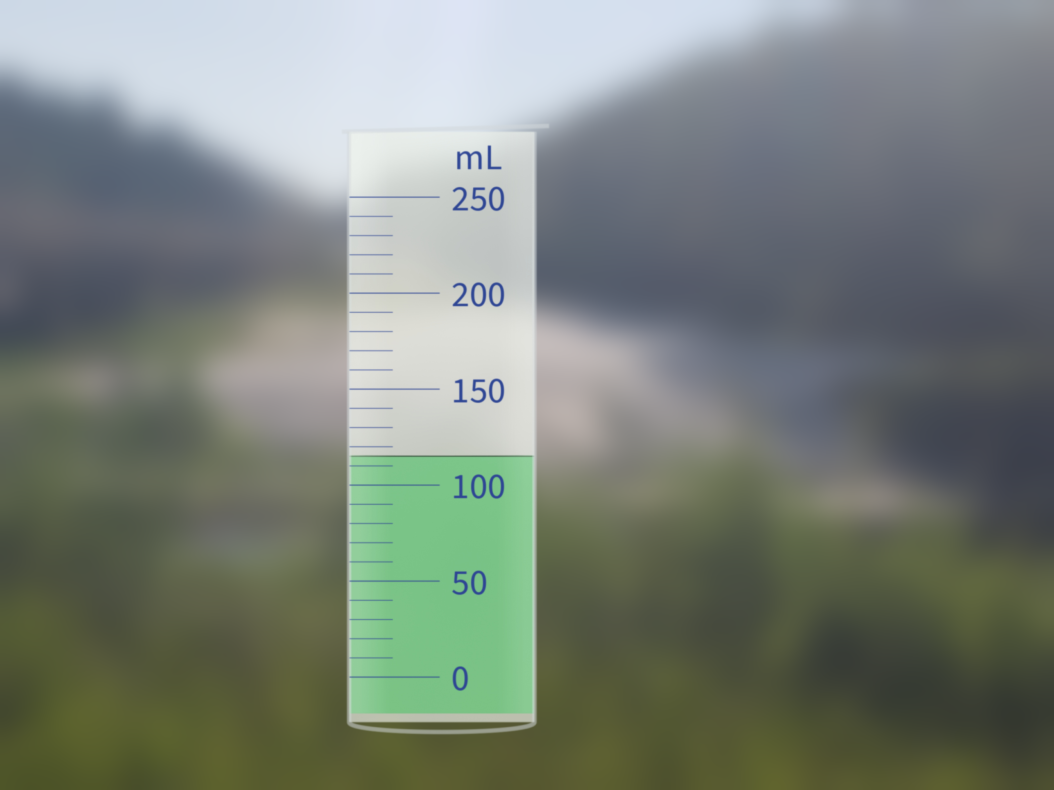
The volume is mL 115
